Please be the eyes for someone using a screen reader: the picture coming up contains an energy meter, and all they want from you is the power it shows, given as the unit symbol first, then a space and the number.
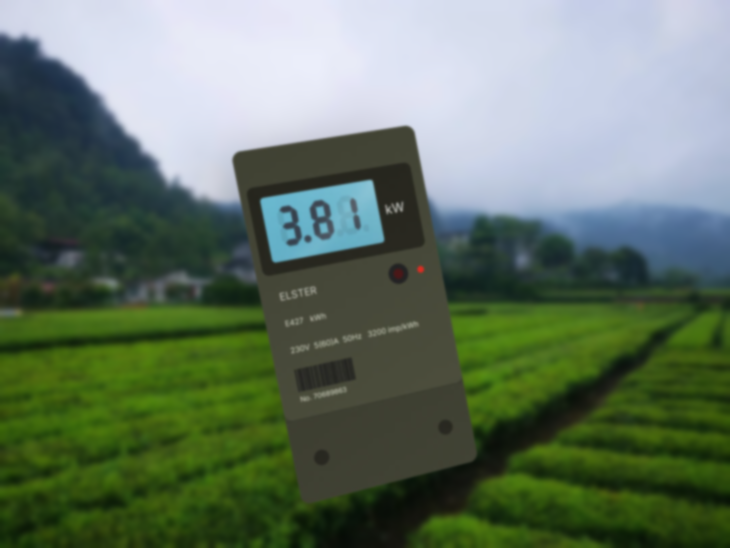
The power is kW 3.81
